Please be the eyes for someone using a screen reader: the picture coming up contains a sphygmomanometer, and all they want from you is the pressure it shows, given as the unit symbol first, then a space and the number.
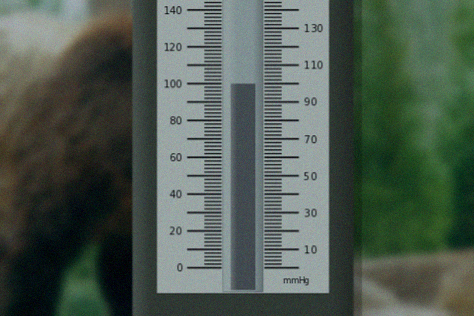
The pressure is mmHg 100
